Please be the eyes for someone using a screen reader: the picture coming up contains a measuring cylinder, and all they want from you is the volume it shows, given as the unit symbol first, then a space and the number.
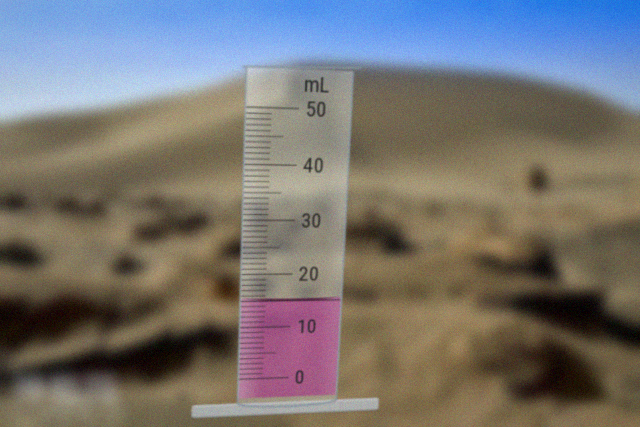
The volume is mL 15
